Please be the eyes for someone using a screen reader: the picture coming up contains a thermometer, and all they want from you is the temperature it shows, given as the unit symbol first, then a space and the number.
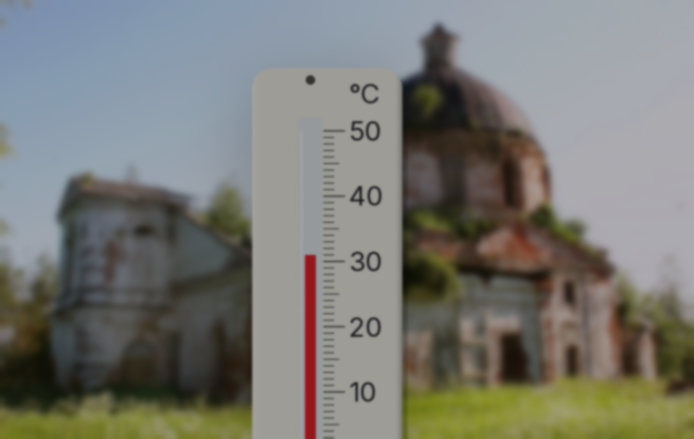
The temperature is °C 31
